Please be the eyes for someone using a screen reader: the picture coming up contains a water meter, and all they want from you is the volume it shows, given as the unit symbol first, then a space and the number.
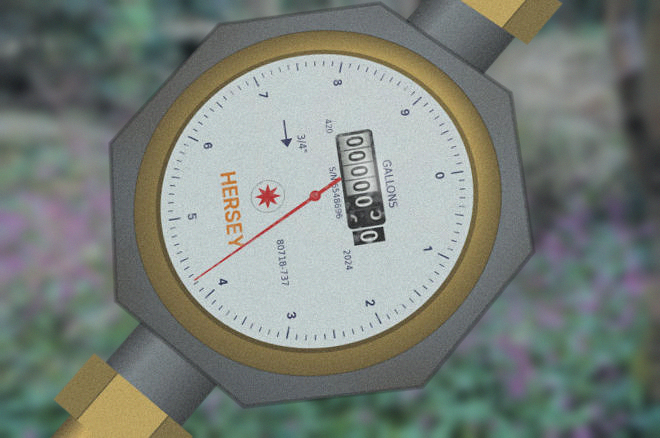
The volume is gal 54.2
